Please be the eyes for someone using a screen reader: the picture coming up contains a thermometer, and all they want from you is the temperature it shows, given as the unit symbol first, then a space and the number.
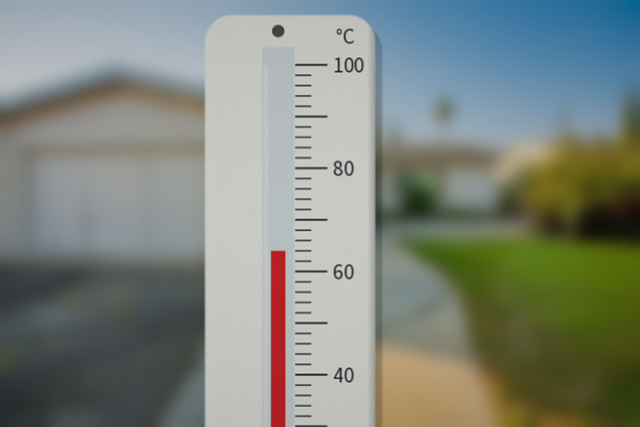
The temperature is °C 64
